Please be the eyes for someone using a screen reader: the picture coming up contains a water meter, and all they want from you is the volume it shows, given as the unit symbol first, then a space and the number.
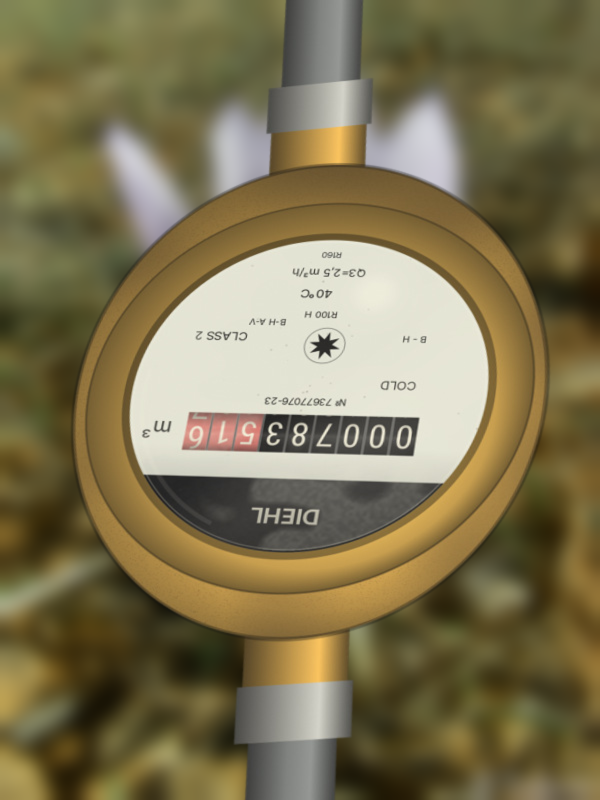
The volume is m³ 783.516
